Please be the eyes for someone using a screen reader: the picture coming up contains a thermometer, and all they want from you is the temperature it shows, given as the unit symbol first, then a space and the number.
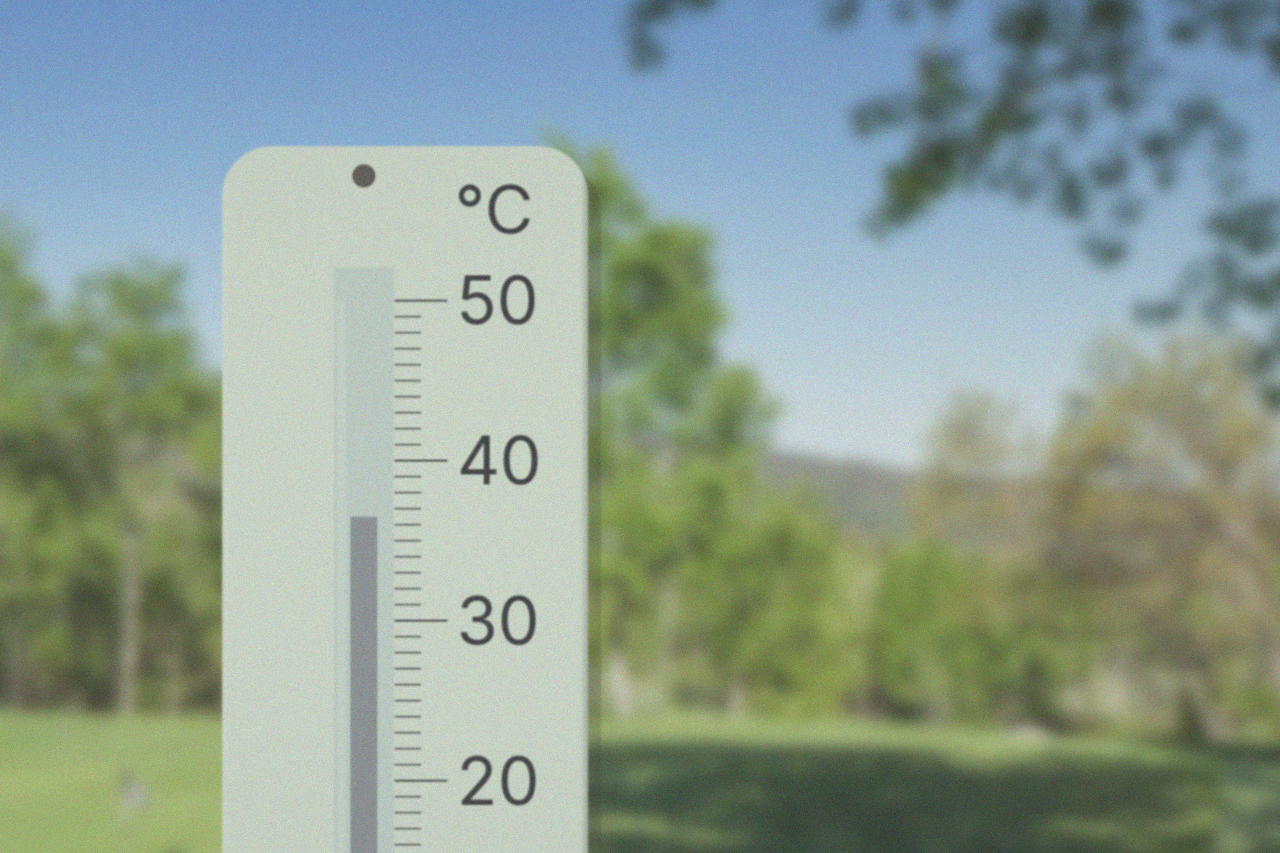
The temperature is °C 36.5
